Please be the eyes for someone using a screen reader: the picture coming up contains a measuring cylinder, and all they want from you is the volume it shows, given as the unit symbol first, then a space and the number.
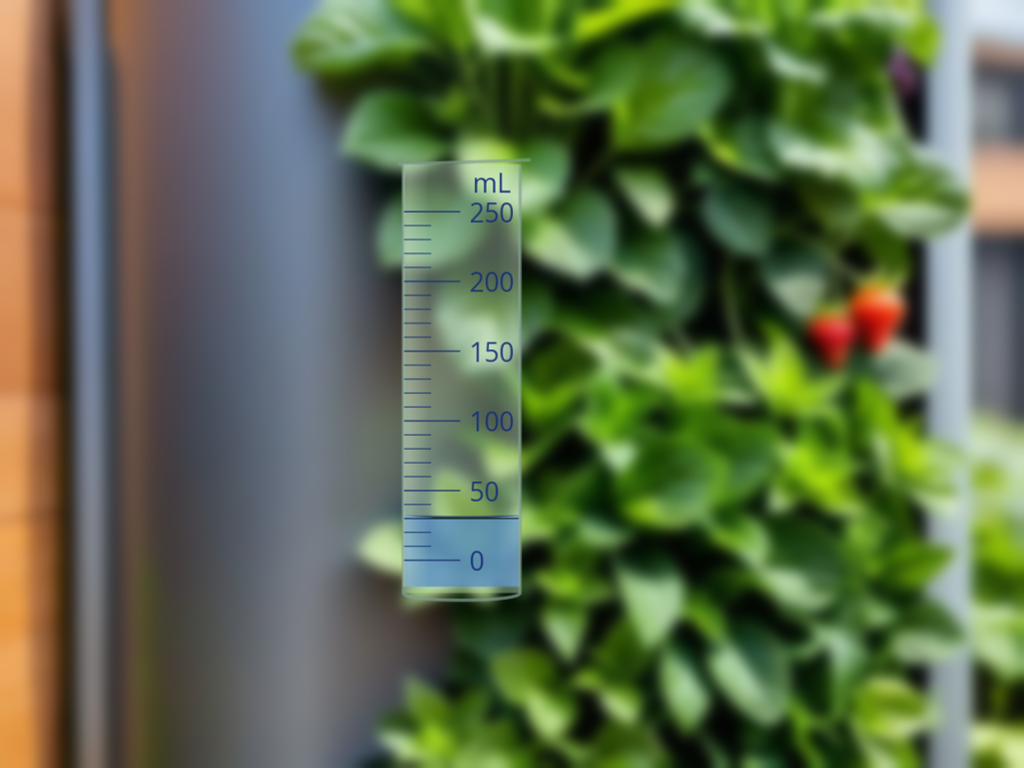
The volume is mL 30
